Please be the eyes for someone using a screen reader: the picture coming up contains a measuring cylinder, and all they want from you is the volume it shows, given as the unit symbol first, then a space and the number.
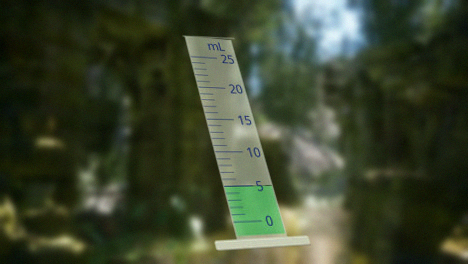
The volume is mL 5
